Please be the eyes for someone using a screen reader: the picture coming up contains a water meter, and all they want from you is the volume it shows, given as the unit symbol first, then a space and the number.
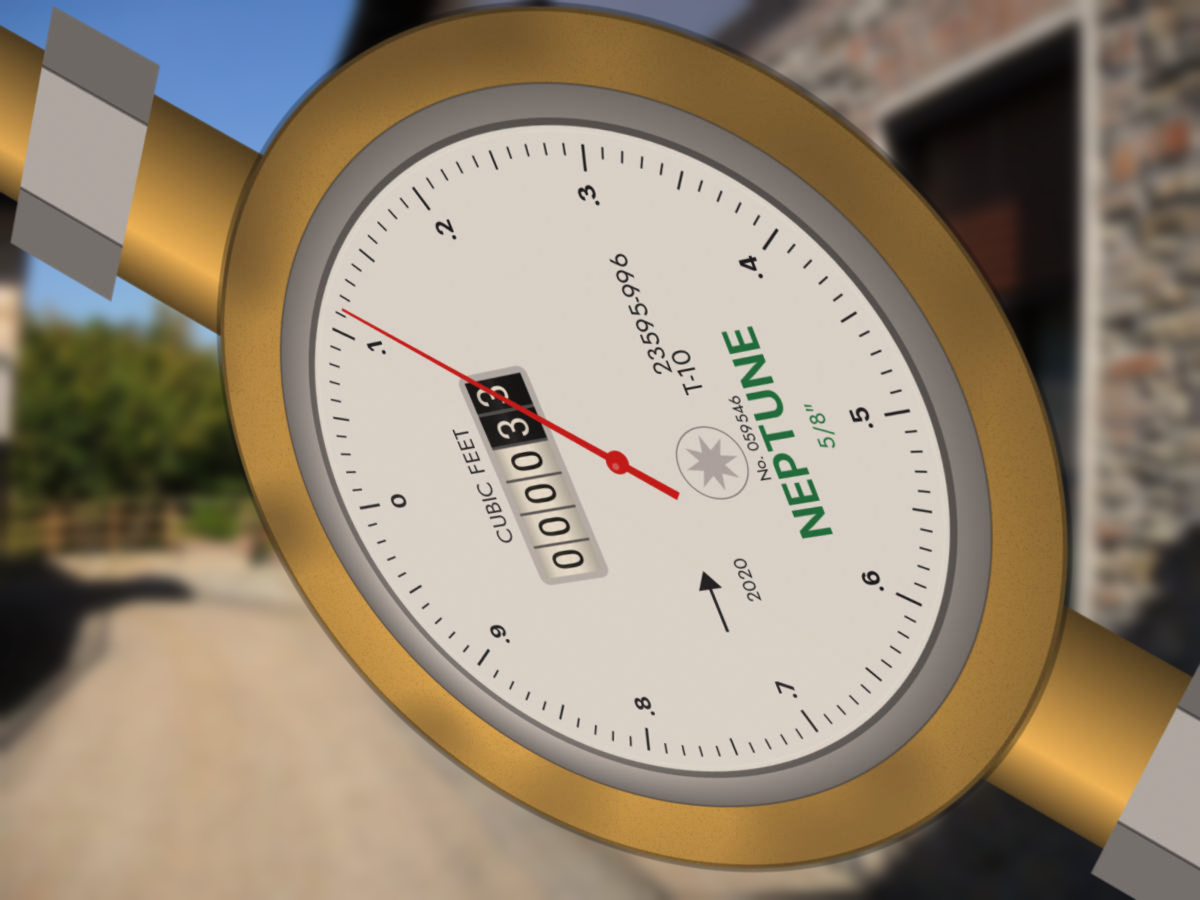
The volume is ft³ 33.11
